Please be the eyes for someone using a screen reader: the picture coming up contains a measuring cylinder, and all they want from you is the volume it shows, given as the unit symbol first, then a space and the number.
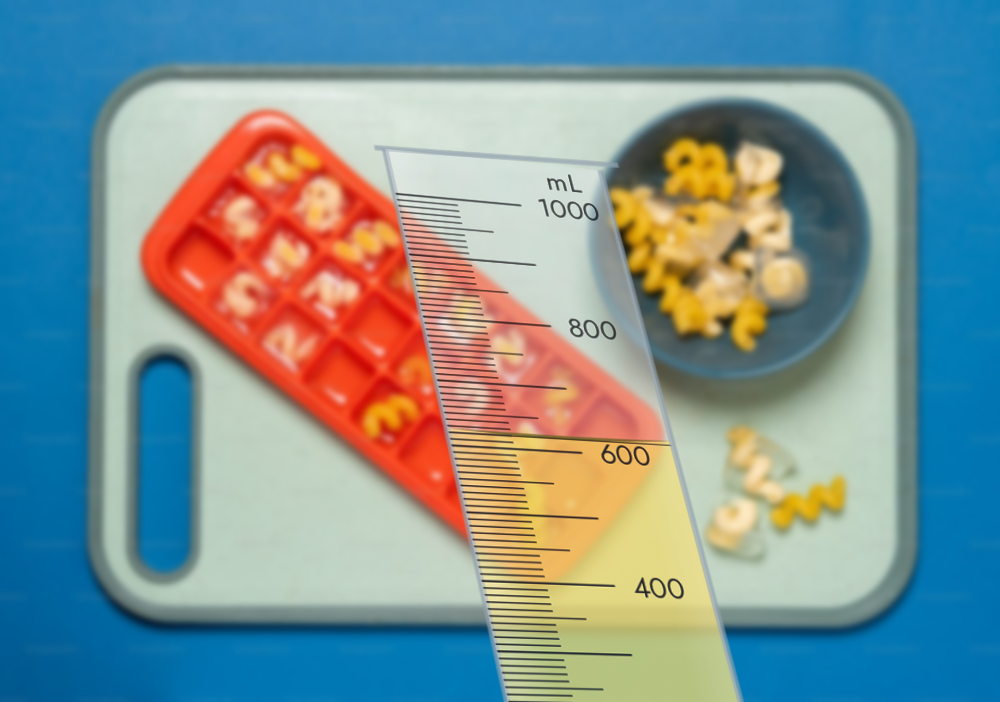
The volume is mL 620
